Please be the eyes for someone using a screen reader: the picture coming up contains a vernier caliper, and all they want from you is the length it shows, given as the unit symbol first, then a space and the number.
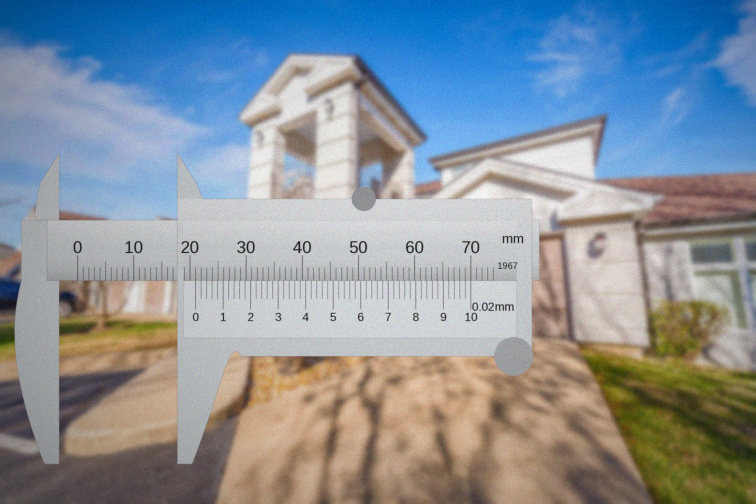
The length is mm 21.0
